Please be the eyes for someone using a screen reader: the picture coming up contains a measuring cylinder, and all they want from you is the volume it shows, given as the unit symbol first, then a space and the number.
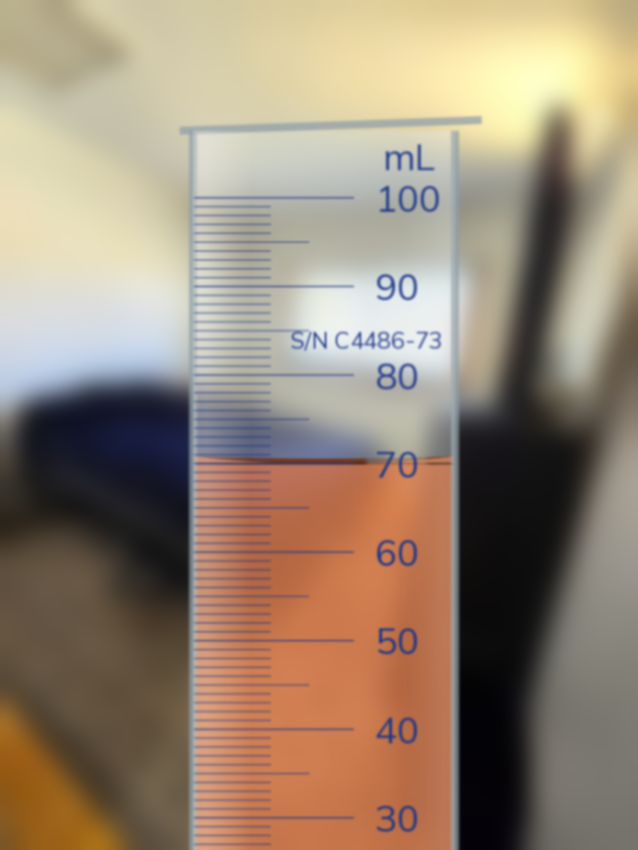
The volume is mL 70
